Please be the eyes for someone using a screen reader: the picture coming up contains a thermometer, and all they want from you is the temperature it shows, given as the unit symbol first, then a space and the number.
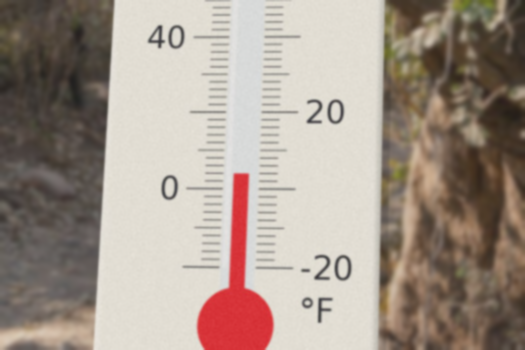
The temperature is °F 4
